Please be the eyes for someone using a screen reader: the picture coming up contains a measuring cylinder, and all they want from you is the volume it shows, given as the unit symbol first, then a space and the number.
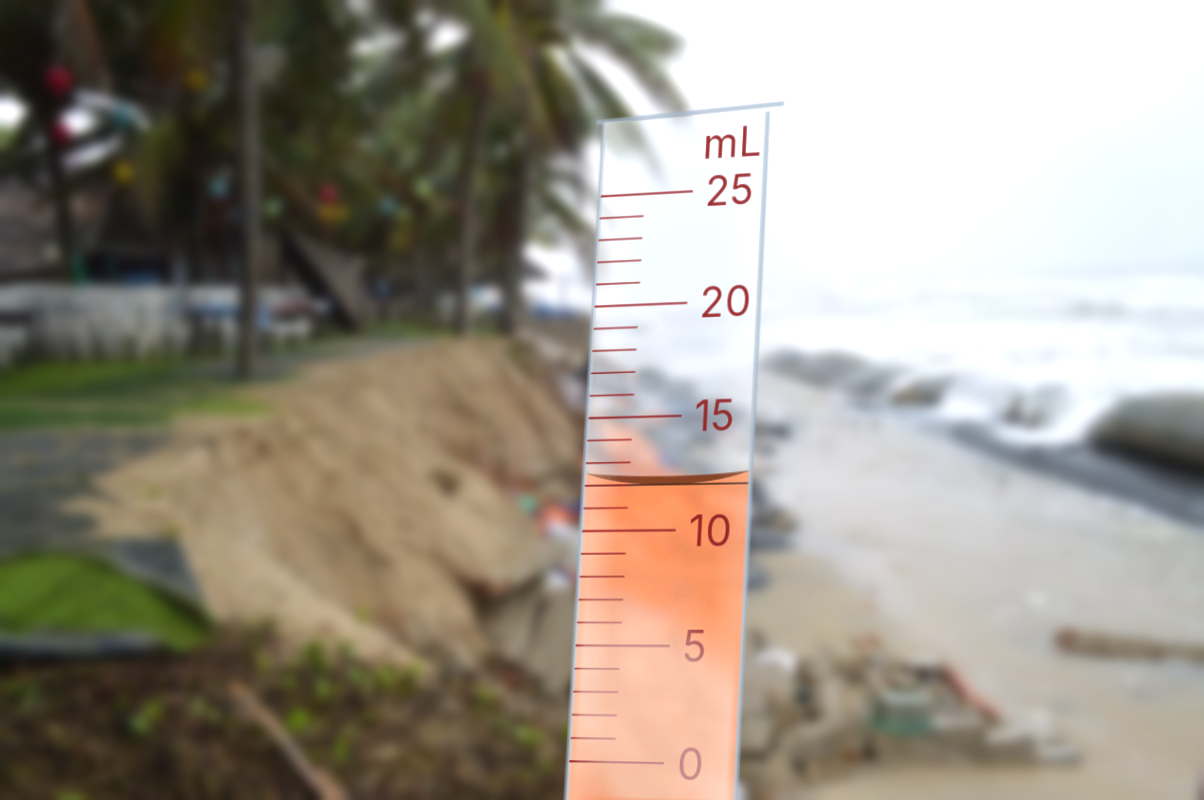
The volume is mL 12
